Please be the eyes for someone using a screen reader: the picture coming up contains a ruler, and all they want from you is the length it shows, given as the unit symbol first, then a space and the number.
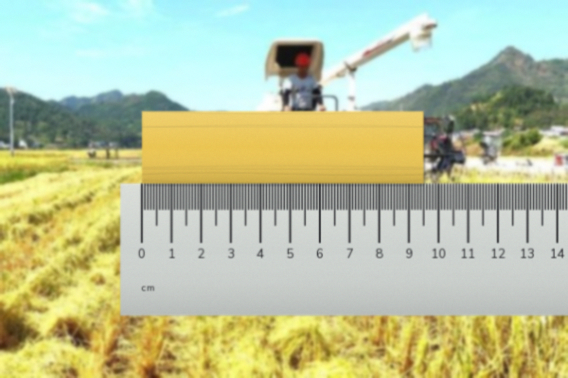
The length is cm 9.5
